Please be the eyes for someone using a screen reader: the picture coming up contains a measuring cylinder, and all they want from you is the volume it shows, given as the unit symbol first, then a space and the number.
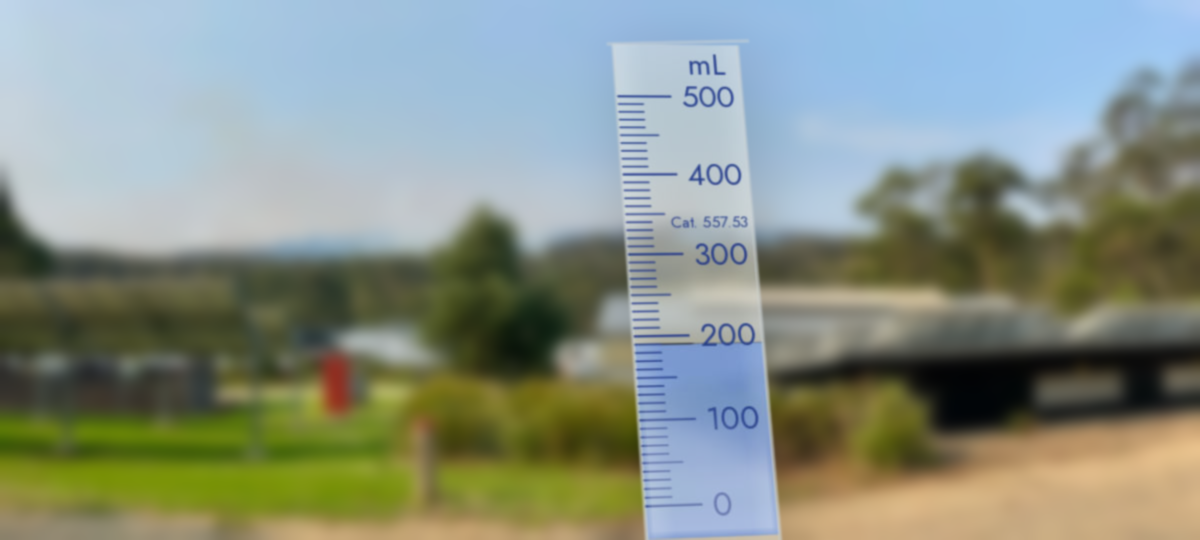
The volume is mL 190
